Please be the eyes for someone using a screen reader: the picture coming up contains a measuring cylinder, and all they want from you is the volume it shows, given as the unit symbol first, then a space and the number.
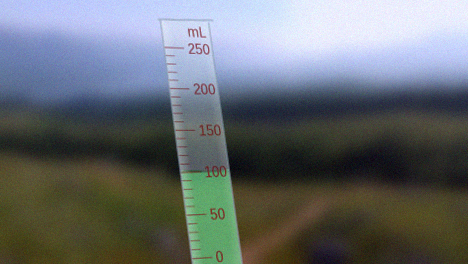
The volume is mL 100
